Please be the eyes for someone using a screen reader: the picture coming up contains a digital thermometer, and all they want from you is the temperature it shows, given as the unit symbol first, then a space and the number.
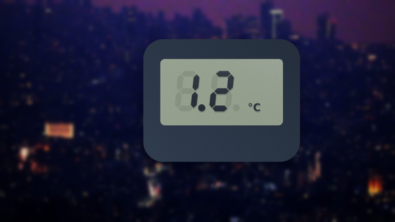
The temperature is °C 1.2
